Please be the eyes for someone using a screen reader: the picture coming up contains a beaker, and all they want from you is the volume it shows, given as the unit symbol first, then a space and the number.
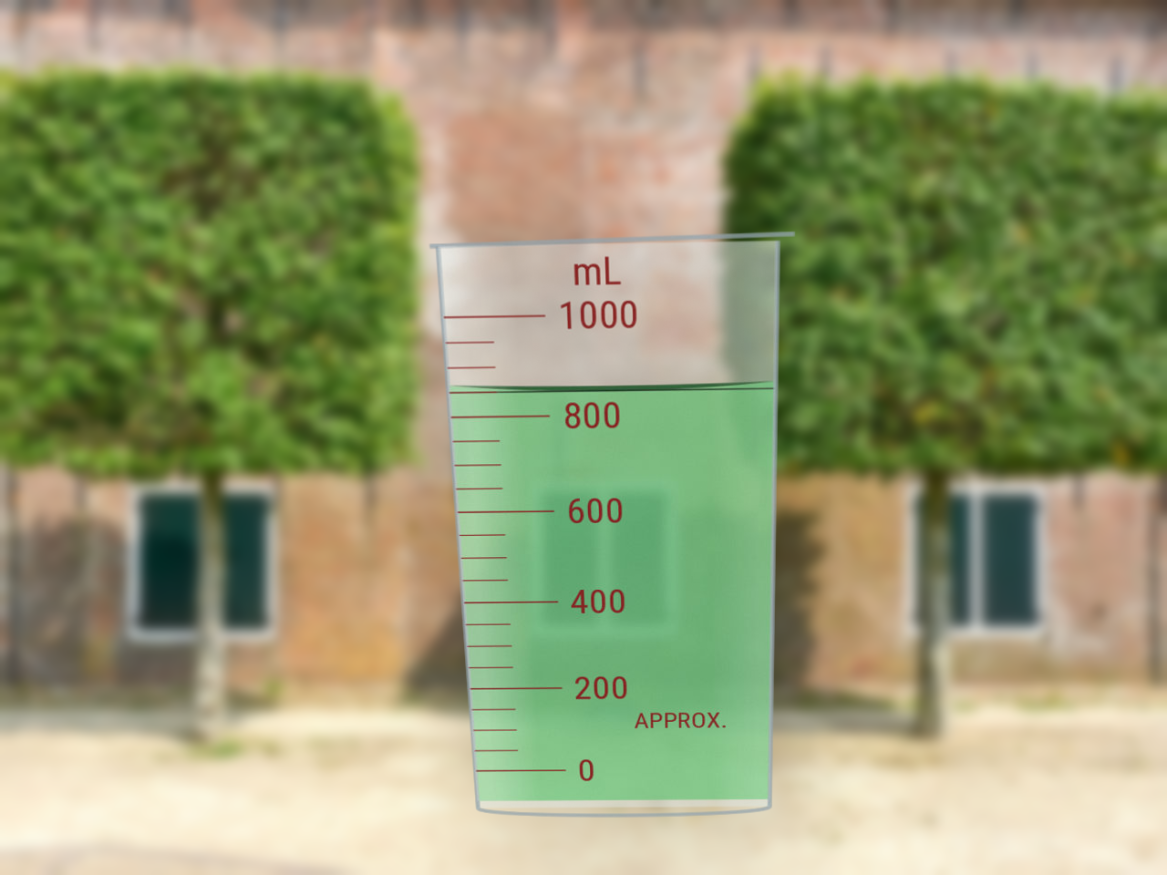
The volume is mL 850
